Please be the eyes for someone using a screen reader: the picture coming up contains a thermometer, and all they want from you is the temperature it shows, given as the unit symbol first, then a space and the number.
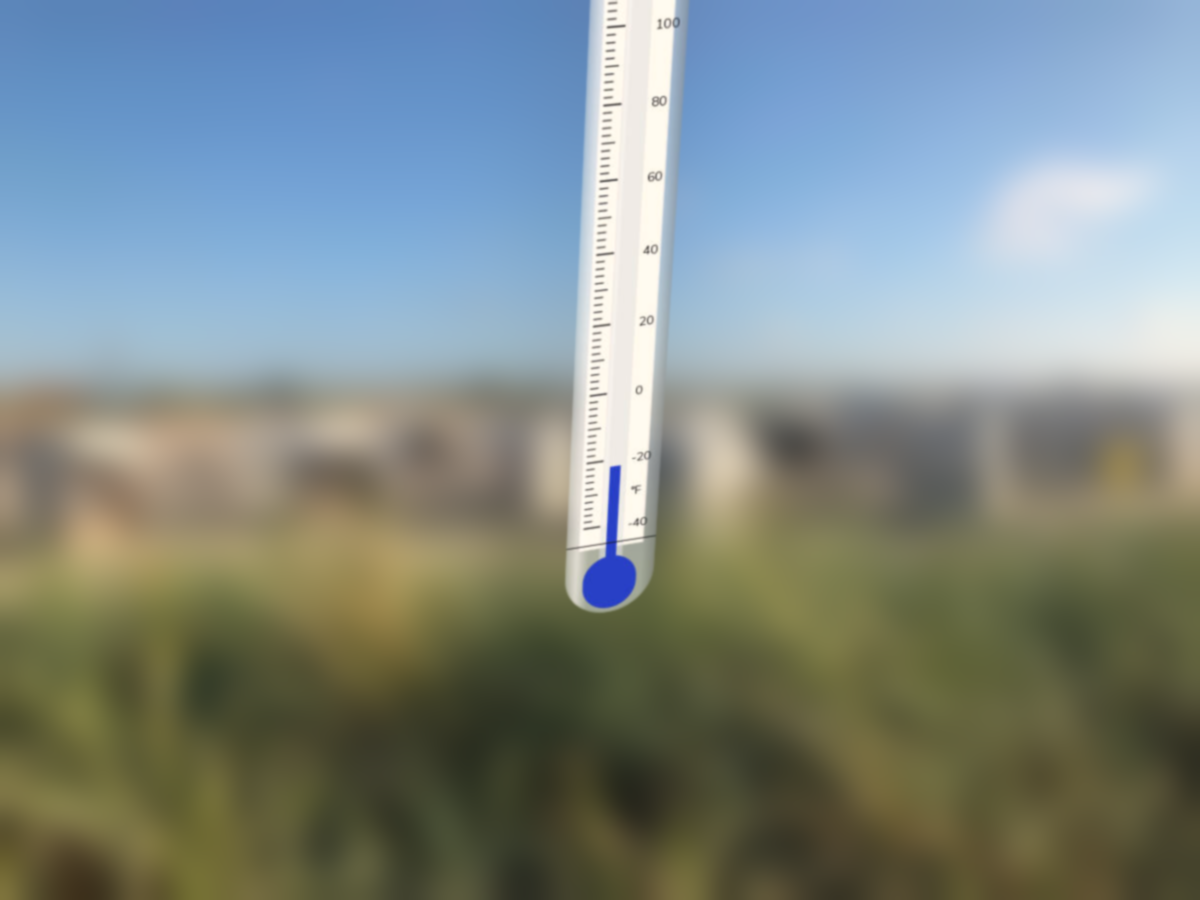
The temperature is °F -22
